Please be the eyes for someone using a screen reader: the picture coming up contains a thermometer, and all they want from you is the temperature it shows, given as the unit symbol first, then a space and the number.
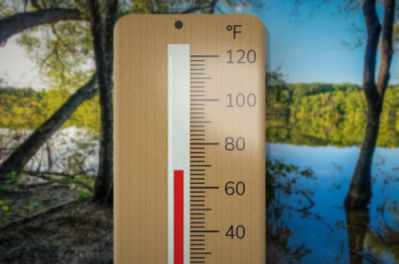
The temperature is °F 68
